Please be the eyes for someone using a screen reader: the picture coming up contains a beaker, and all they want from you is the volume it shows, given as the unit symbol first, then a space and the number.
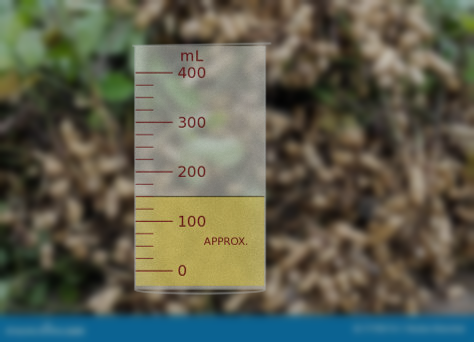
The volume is mL 150
